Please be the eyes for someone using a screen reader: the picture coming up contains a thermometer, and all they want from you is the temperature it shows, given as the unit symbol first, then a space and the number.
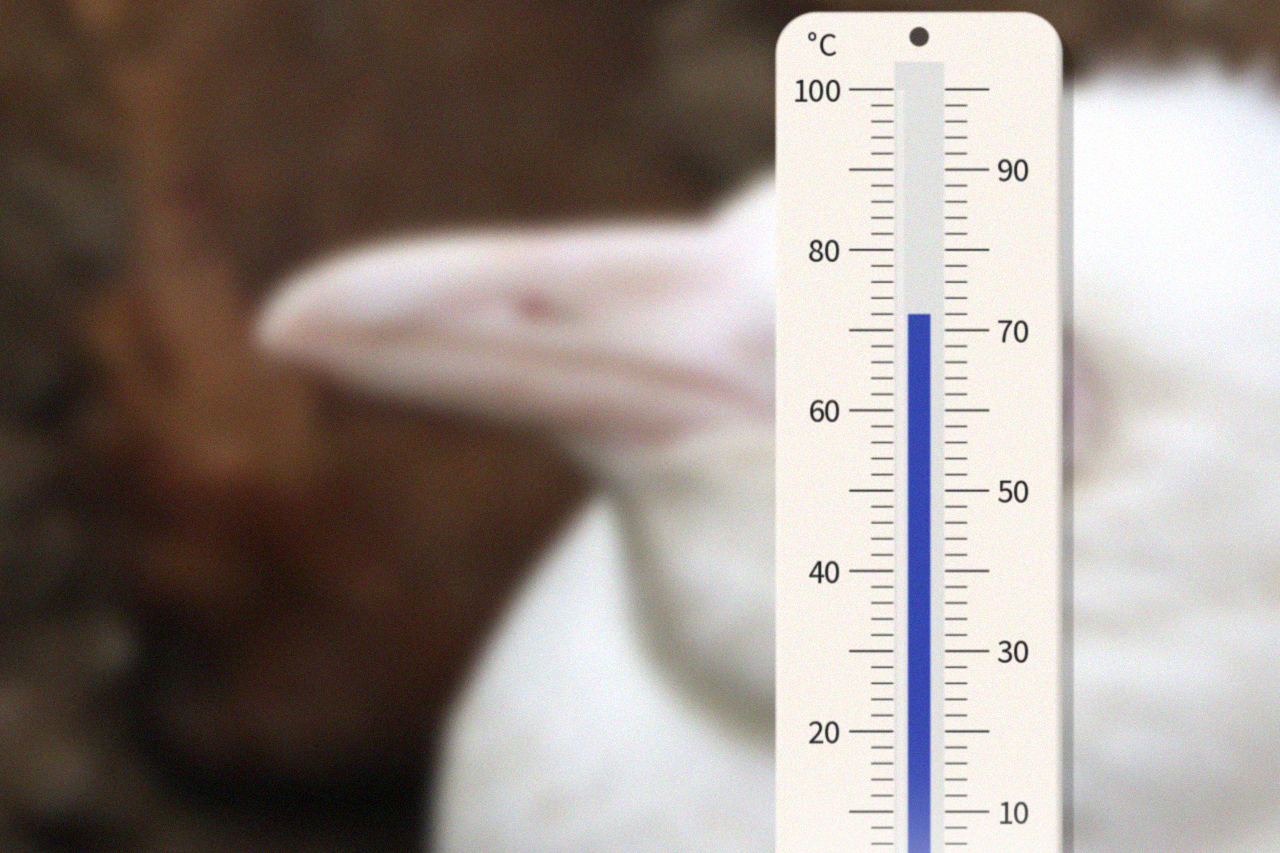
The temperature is °C 72
